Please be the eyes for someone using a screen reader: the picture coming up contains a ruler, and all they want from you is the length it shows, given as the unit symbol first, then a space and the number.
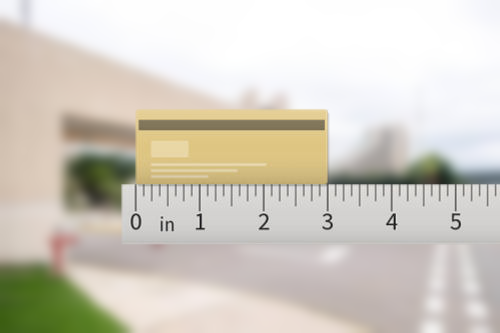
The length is in 3
